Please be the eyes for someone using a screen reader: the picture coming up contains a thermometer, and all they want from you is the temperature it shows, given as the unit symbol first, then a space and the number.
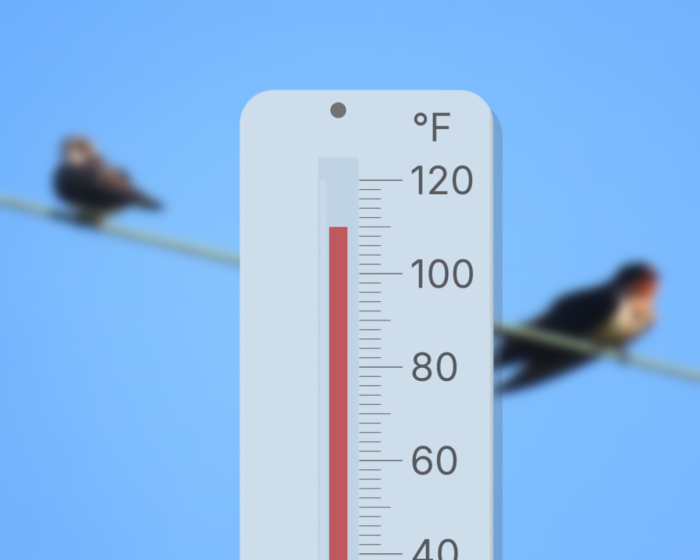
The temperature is °F 110
